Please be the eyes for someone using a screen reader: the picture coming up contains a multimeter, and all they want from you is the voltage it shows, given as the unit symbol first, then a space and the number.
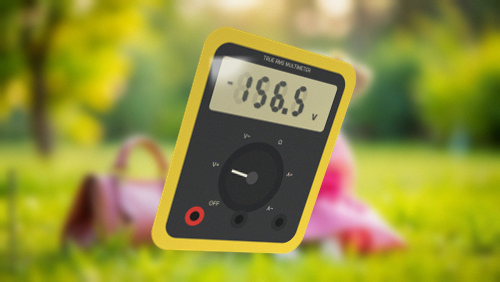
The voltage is V -156.5
